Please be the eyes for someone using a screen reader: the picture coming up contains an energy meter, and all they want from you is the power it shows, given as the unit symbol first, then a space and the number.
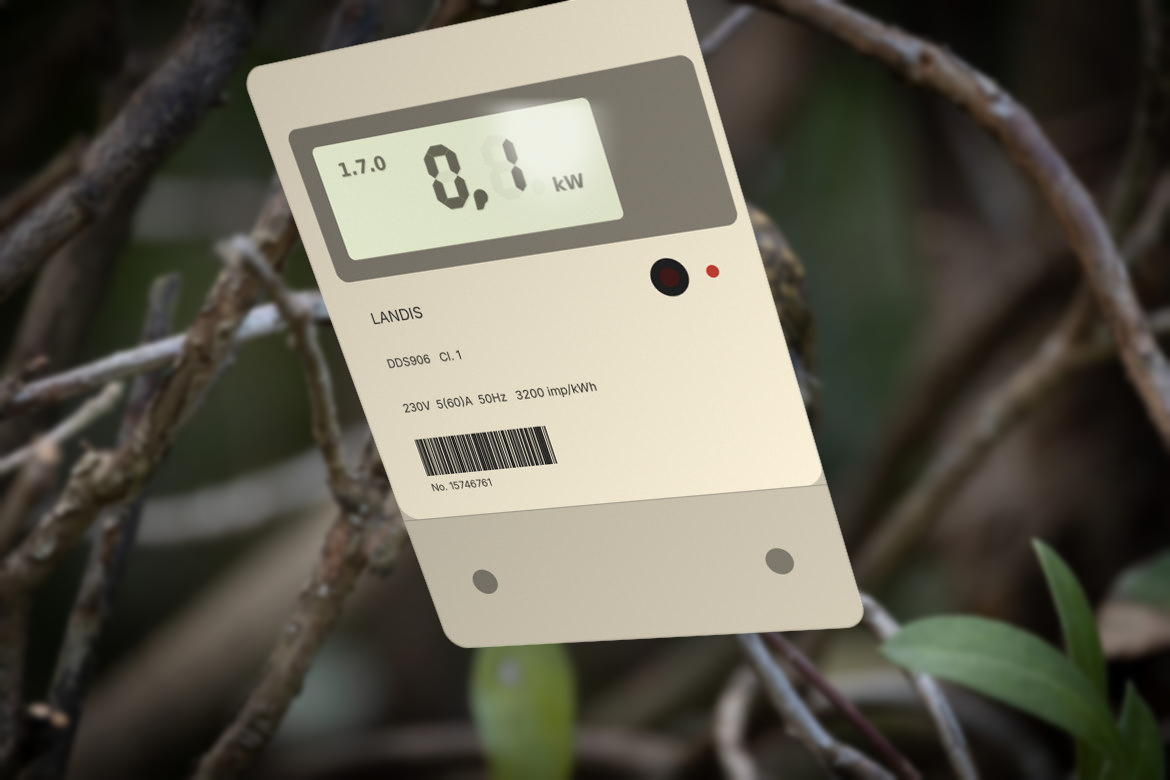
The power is kW 0.1
